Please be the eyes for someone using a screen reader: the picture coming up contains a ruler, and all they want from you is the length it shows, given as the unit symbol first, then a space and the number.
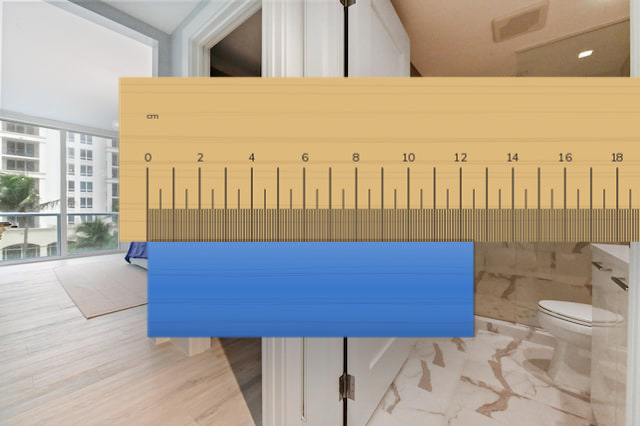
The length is cm 12.5
